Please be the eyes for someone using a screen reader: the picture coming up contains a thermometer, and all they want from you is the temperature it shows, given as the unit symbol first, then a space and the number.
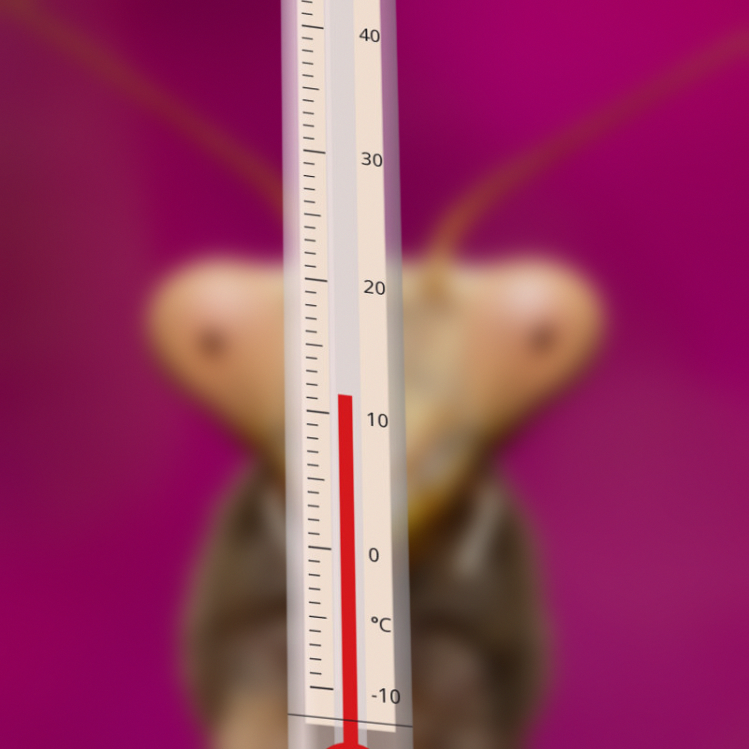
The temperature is °C 11.5
